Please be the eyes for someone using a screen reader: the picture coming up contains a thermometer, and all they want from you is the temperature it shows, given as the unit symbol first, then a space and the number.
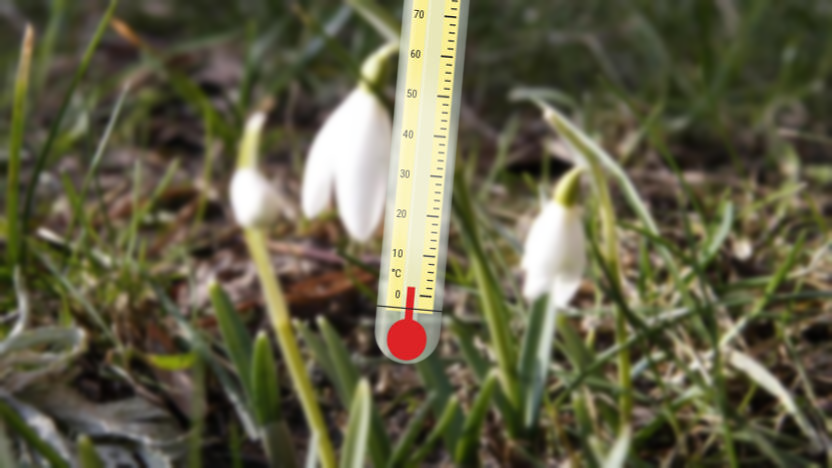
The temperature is °C 2
